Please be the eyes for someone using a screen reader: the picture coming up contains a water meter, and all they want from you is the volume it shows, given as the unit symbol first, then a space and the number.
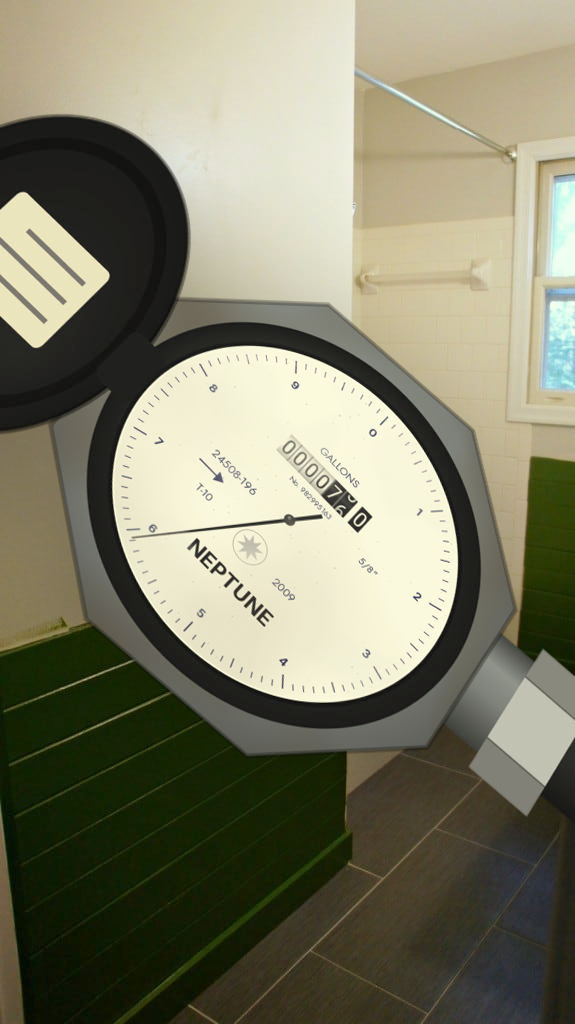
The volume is gal 755.9
